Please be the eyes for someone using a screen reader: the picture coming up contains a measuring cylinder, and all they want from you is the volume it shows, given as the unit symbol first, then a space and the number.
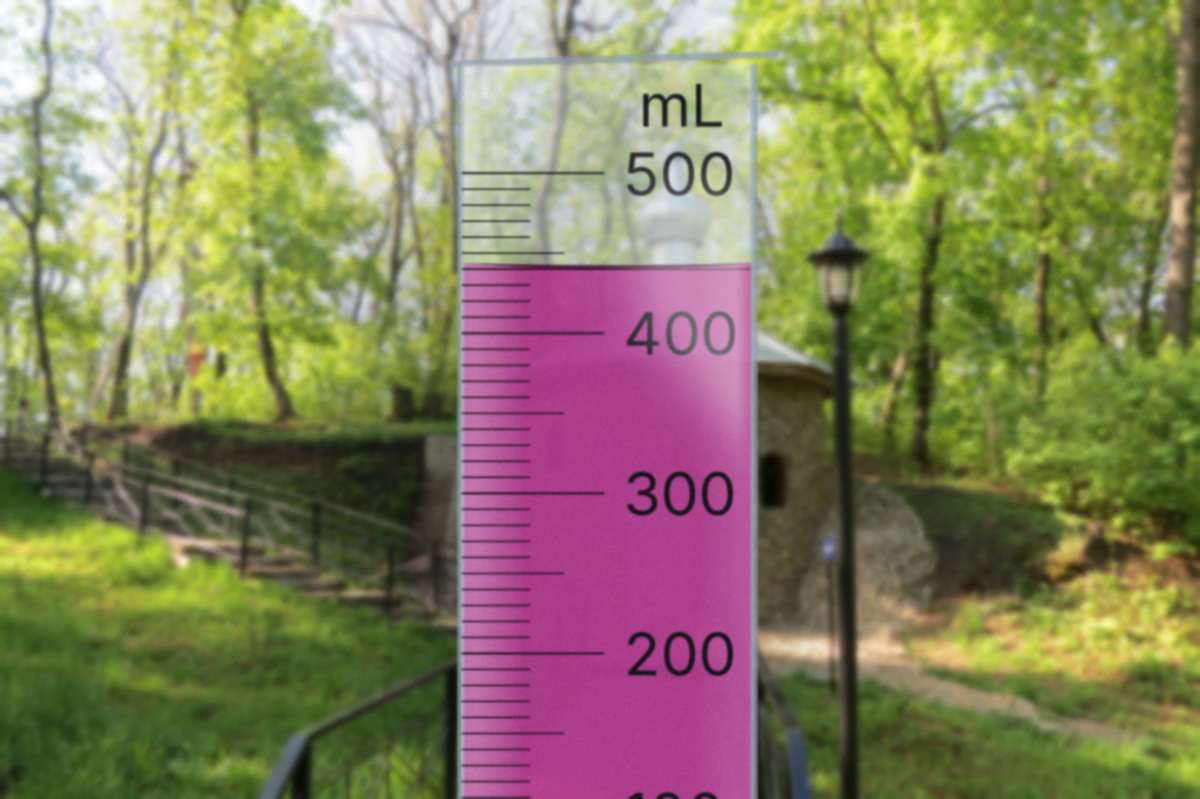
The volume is mL 440
